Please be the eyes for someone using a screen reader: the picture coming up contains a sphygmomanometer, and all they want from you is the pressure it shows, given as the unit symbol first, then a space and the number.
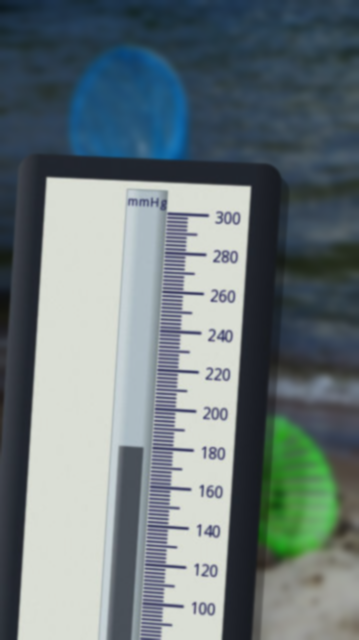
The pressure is mmHg 180
